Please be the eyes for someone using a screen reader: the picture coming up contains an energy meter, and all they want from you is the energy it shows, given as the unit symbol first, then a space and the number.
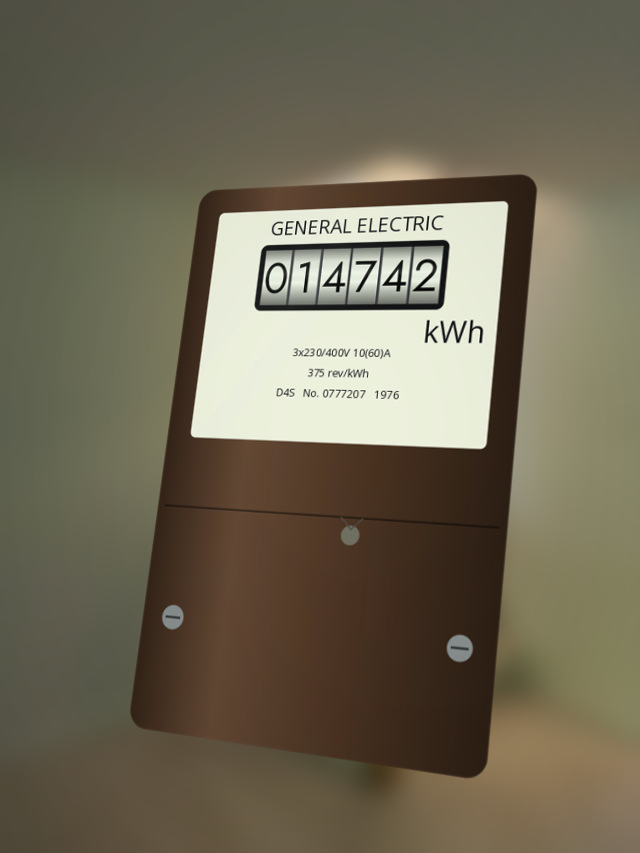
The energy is kWh 14742
